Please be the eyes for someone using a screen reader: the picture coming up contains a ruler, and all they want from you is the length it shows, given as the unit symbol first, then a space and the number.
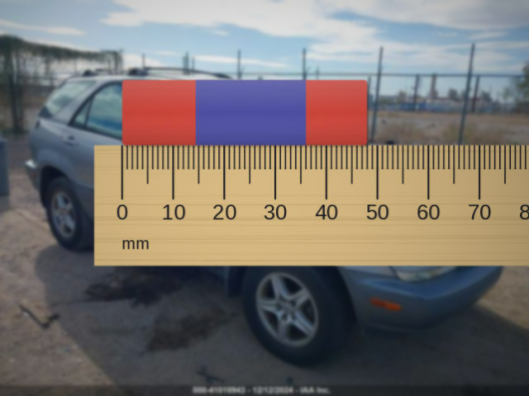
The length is mm 48
